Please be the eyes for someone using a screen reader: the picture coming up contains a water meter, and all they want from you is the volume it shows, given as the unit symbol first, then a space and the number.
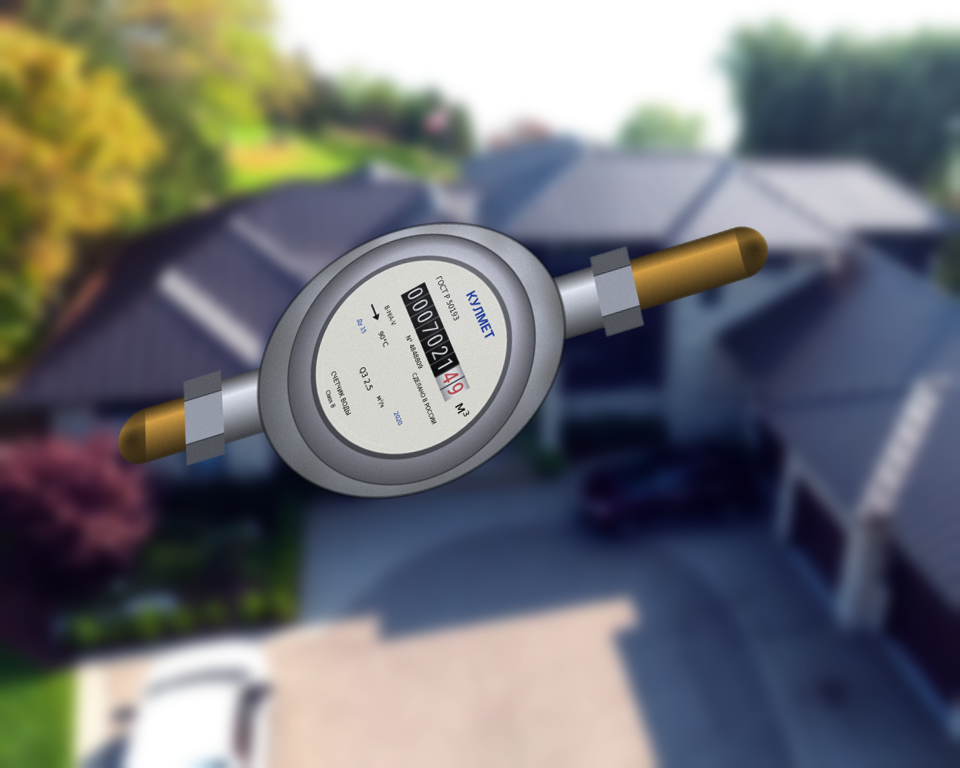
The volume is m³ 7021.49
